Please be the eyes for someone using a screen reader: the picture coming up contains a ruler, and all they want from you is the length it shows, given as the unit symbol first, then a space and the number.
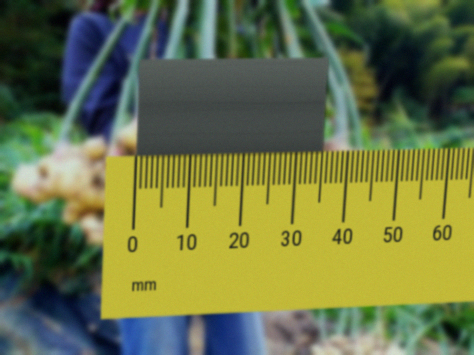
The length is mm 35
